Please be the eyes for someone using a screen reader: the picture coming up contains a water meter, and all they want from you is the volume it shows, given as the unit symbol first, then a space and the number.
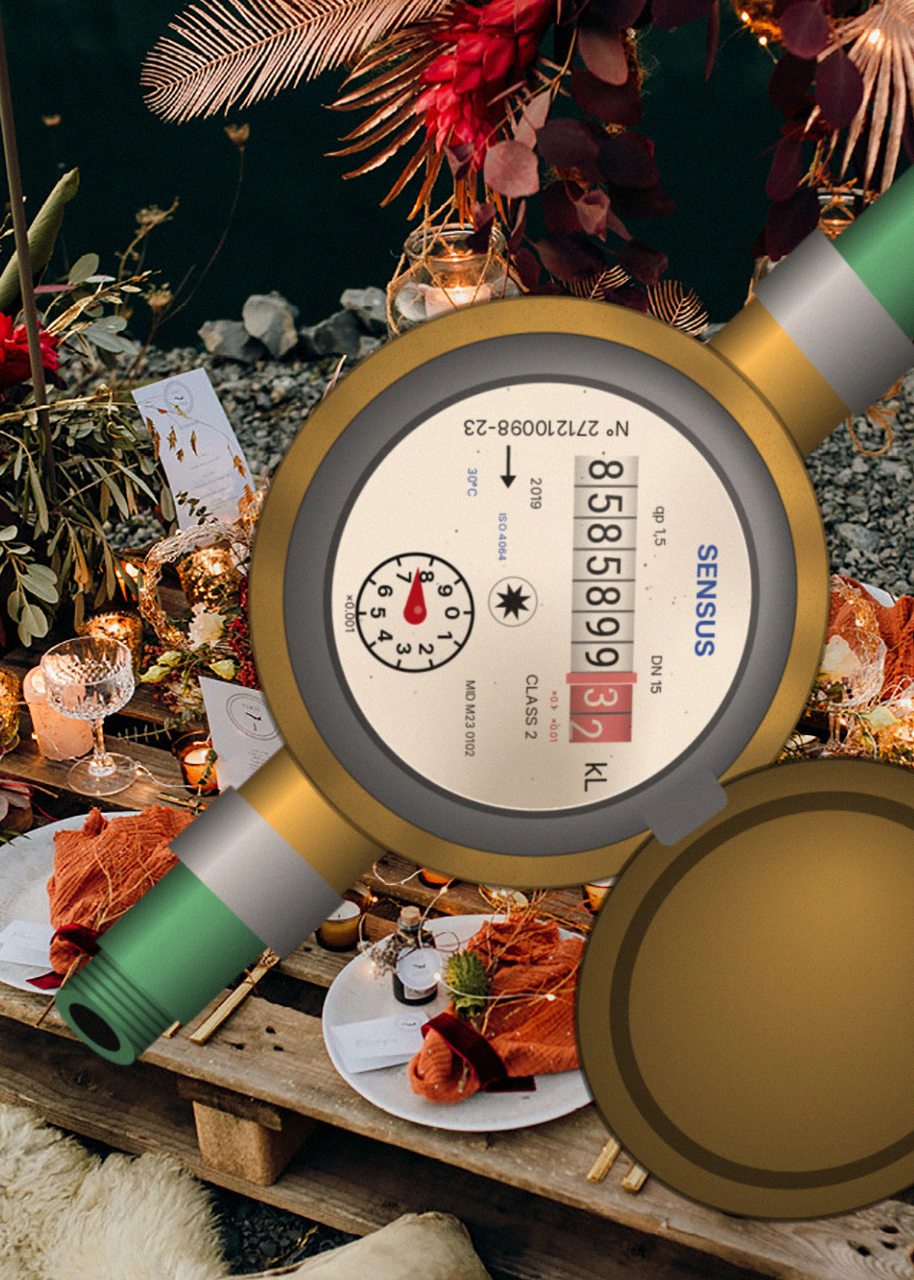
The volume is kL 8585899.317
